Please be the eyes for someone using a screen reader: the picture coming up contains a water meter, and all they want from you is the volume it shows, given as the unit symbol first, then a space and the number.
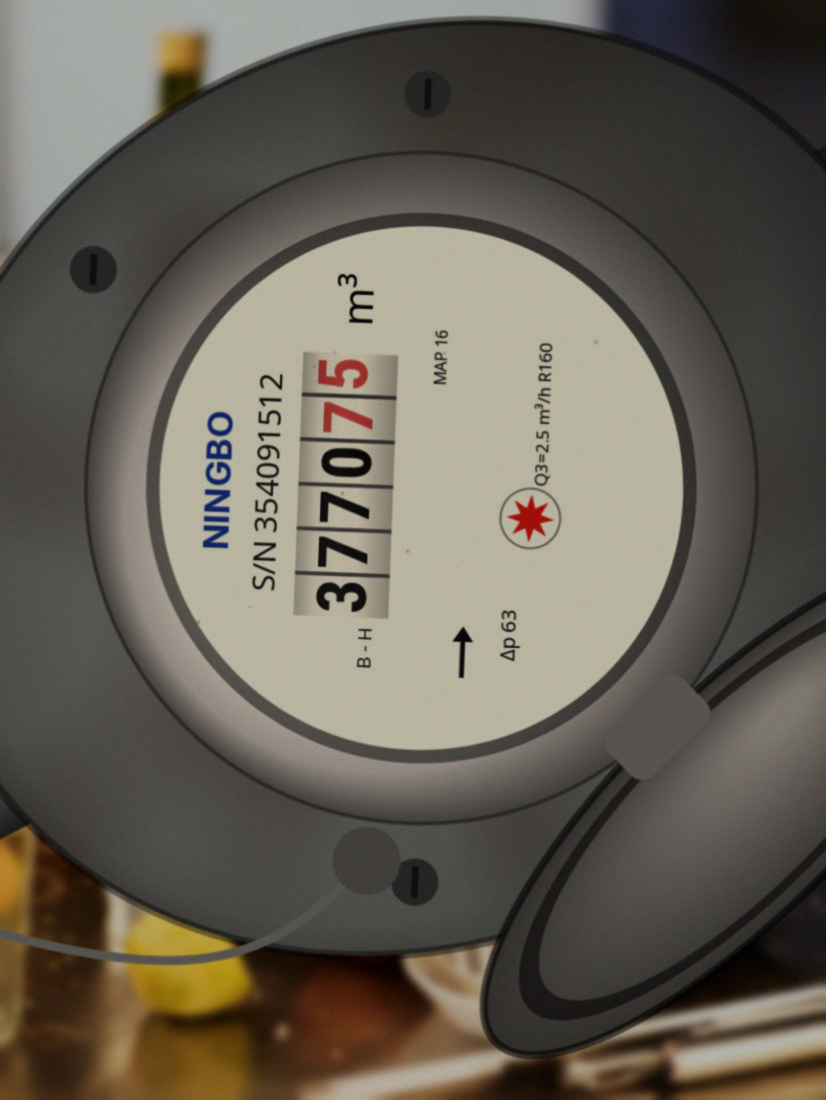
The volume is m³ 3770.75
